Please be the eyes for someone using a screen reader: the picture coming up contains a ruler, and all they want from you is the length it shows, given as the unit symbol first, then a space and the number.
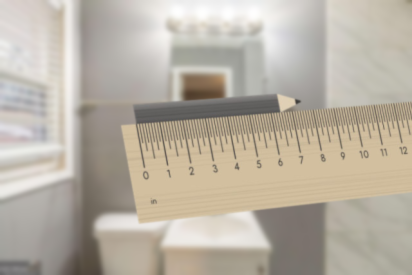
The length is in 7.5
